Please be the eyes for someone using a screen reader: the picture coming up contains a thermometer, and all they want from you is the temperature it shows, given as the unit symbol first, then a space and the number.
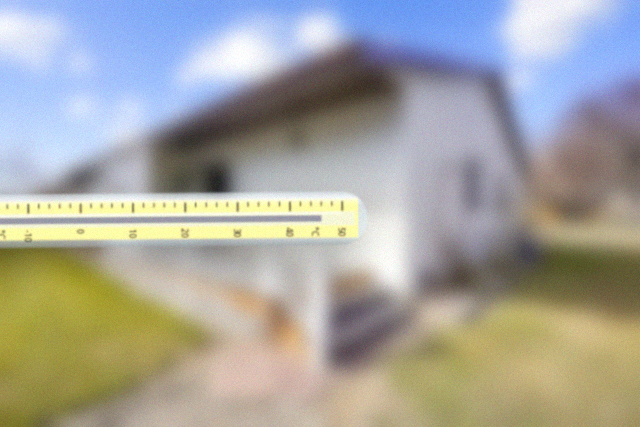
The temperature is °C 46
